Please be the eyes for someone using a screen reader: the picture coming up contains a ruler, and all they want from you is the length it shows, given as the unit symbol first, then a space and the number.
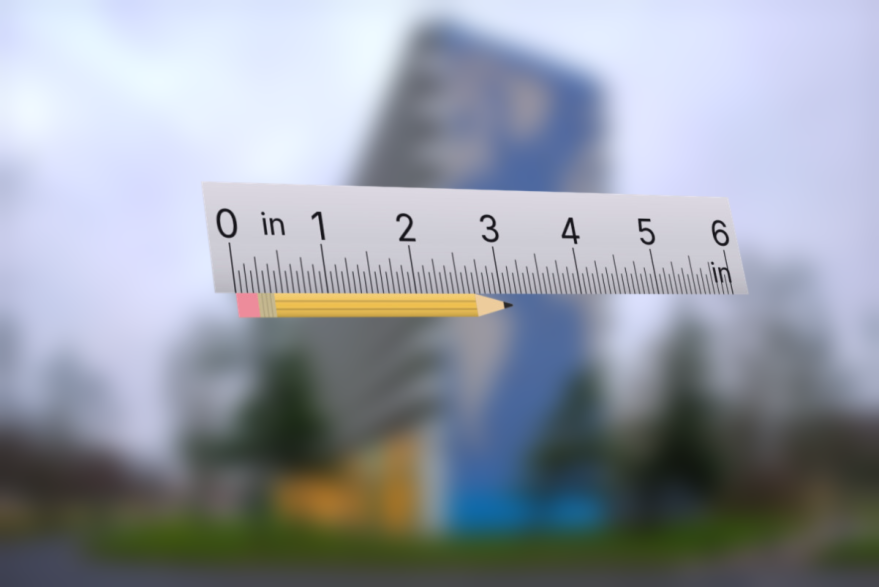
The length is in 3.125
